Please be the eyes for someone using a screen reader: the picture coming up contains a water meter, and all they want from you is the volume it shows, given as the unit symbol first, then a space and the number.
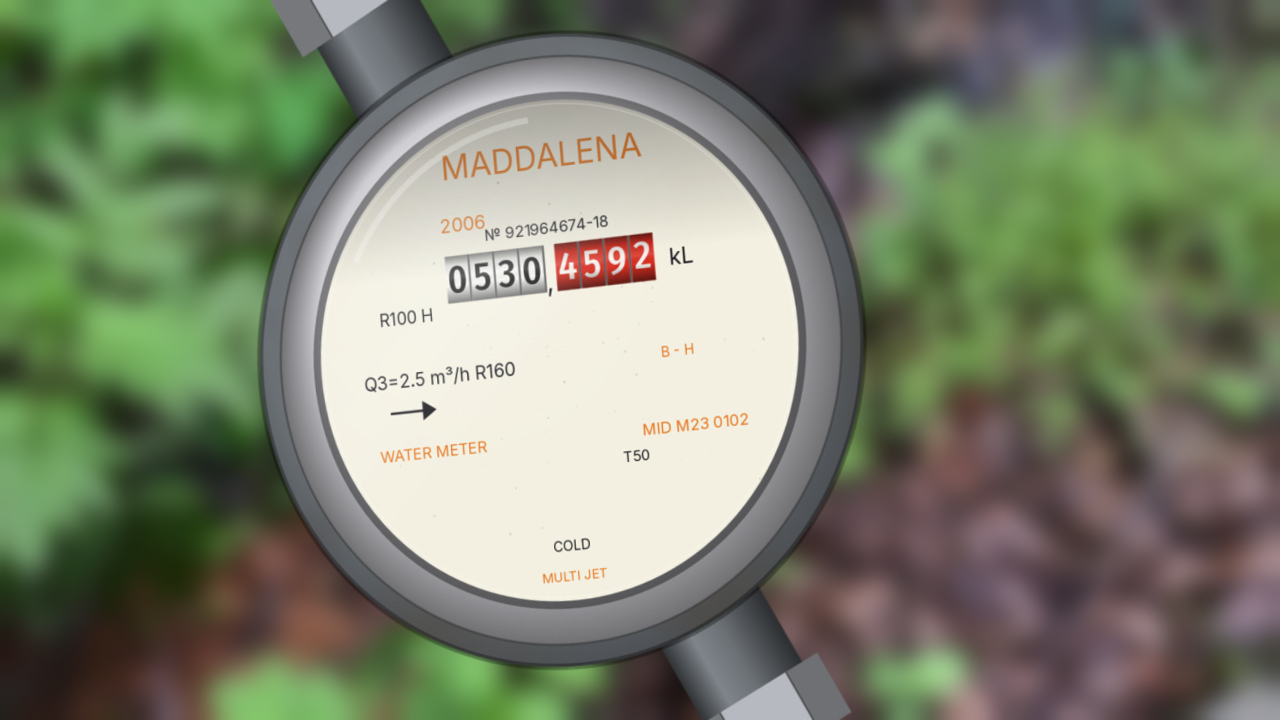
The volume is kL 530.4592
